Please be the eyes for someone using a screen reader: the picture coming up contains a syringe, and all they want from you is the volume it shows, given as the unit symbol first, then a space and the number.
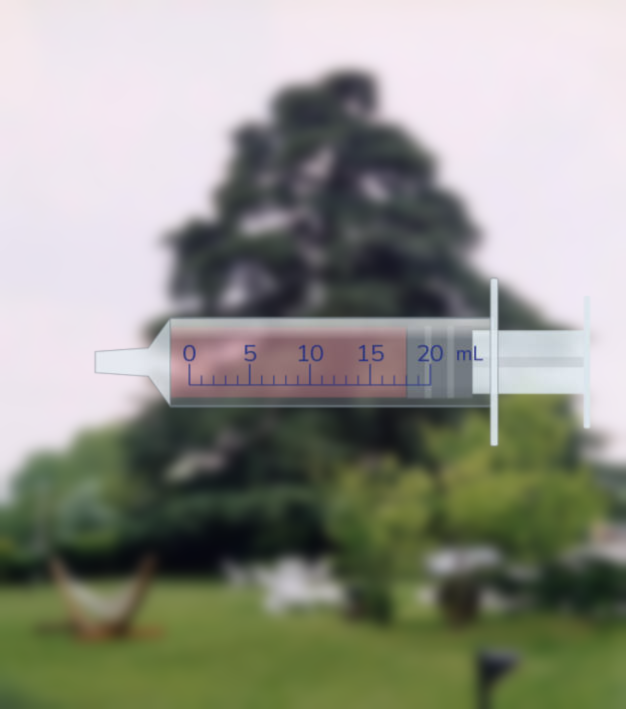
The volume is mL 18
